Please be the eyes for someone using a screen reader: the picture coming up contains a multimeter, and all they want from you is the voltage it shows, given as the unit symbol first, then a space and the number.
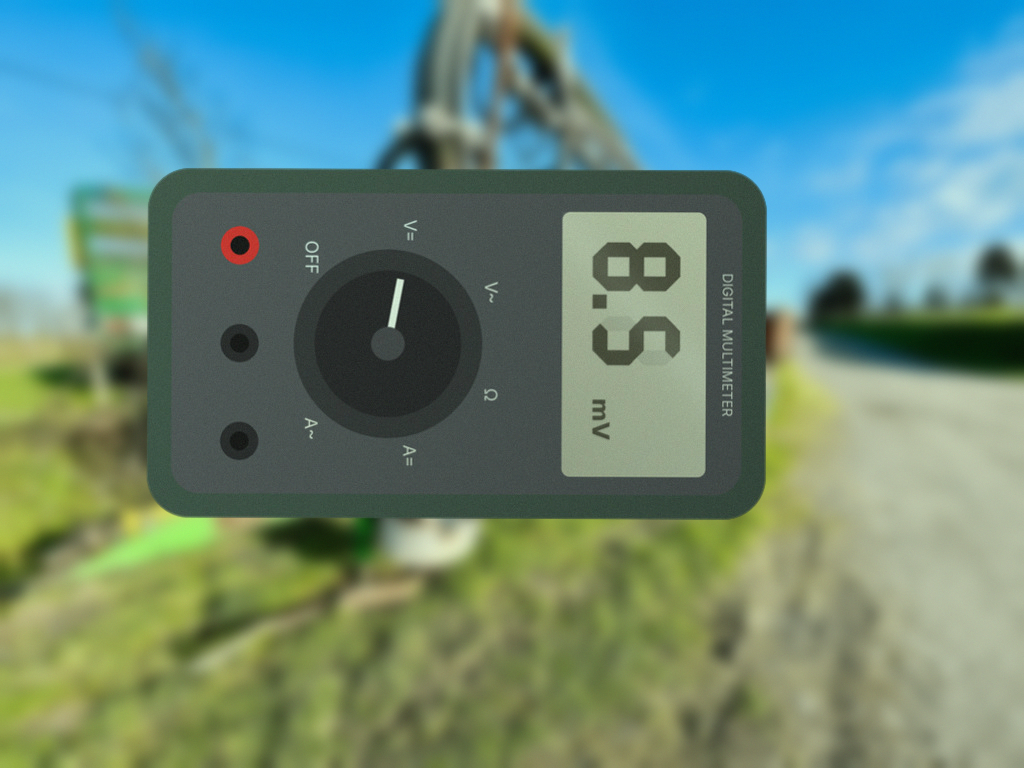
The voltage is mV 8.5
